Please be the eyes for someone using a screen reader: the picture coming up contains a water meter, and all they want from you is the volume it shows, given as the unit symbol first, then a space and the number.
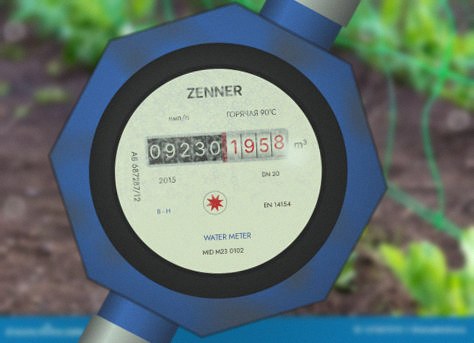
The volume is m³ 9230.1958
